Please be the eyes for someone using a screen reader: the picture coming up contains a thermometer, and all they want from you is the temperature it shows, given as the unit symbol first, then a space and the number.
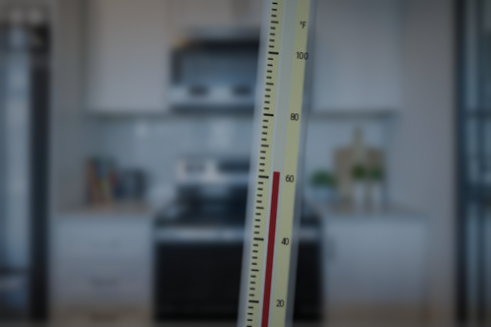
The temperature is °F 62
